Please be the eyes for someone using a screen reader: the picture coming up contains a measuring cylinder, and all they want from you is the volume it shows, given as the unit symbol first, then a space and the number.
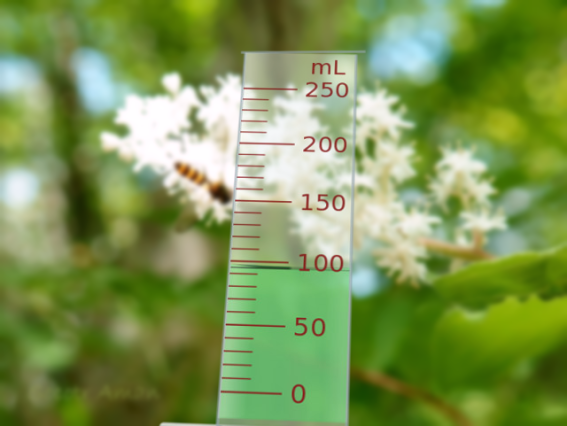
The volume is mL 95
